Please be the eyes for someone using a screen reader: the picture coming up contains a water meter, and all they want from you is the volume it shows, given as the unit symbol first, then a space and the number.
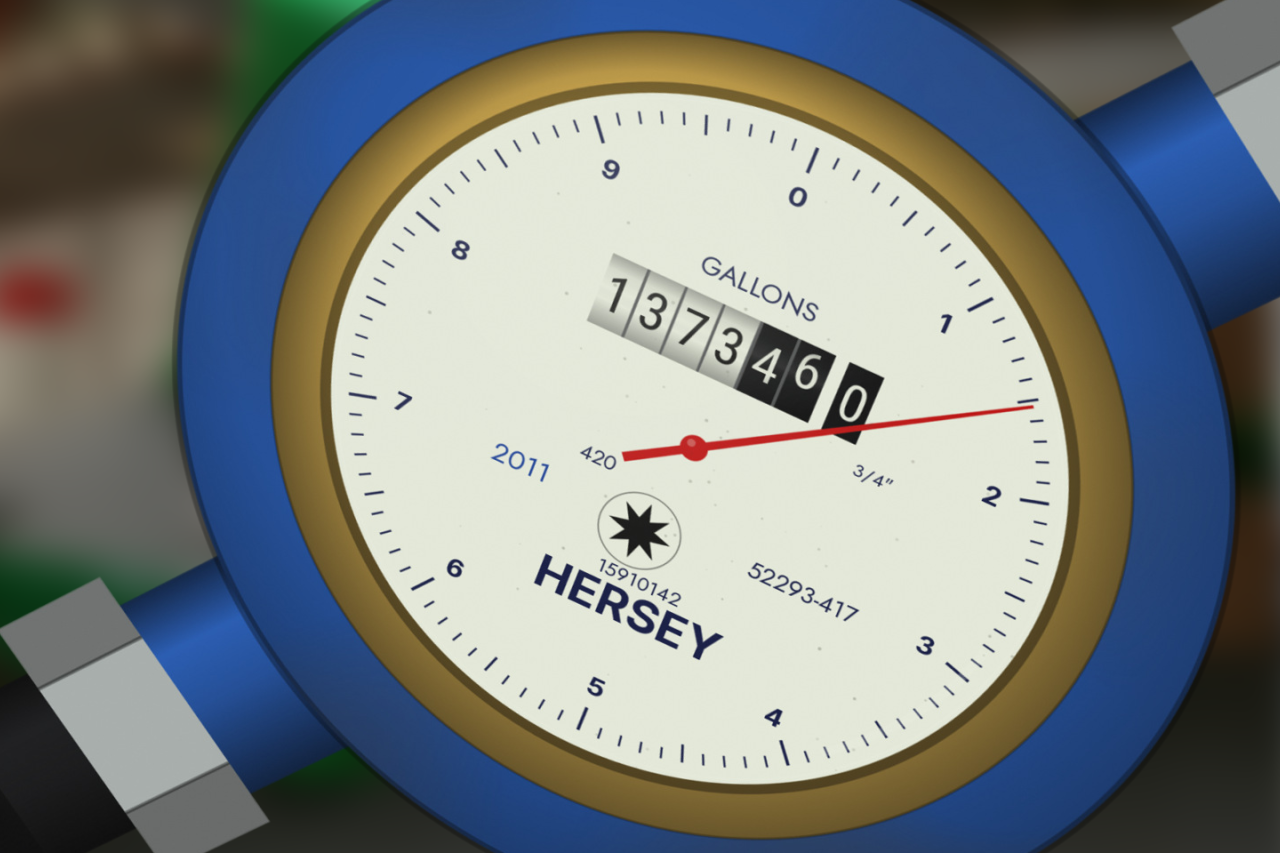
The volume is gal 1373461.5
